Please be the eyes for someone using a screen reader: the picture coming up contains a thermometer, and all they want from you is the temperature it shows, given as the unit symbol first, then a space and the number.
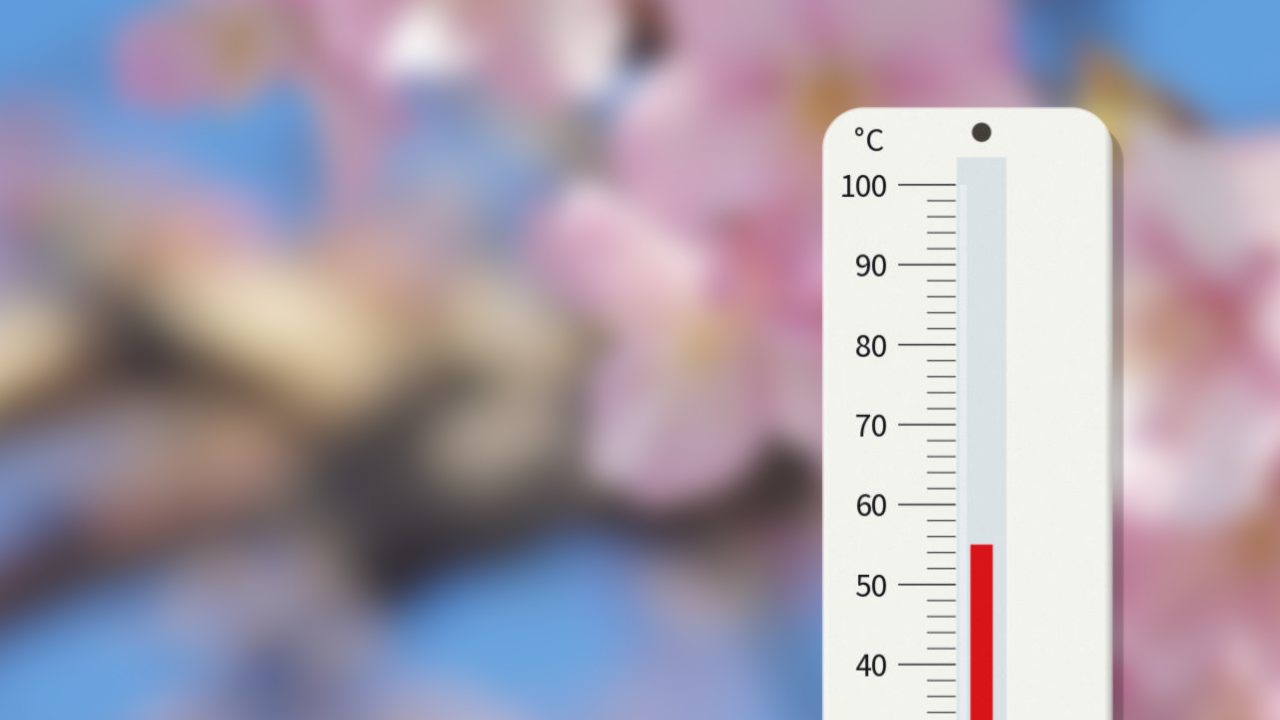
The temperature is °C 55
